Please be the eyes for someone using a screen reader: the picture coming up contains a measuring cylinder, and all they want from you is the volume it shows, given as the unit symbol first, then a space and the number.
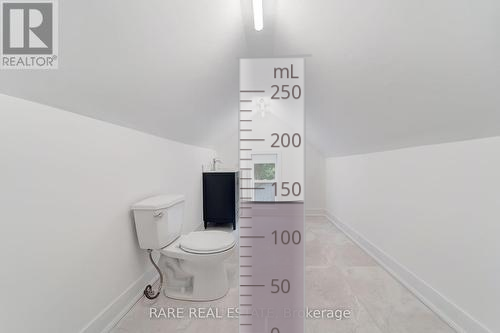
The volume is mL 135
